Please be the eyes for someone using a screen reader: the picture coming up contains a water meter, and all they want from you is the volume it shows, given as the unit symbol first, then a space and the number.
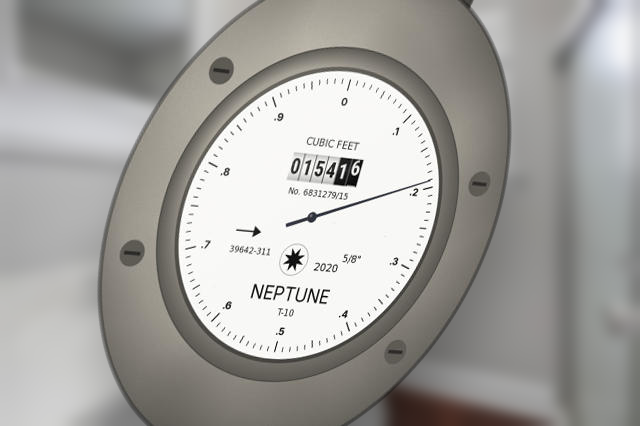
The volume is ft³ 15416.19
